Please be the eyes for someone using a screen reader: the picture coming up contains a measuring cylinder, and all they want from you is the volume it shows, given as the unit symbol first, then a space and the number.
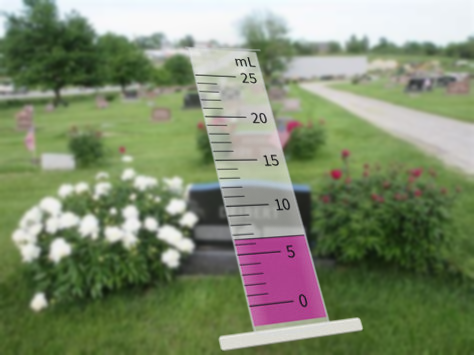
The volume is mL 6.5
